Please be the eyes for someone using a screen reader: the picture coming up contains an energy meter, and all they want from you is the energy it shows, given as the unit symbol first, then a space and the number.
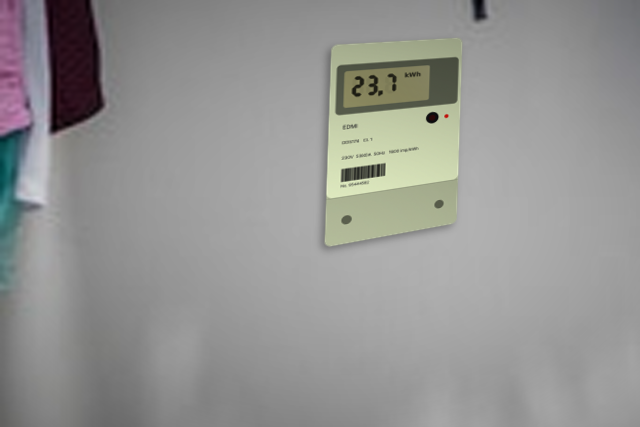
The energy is kWh 23.7
